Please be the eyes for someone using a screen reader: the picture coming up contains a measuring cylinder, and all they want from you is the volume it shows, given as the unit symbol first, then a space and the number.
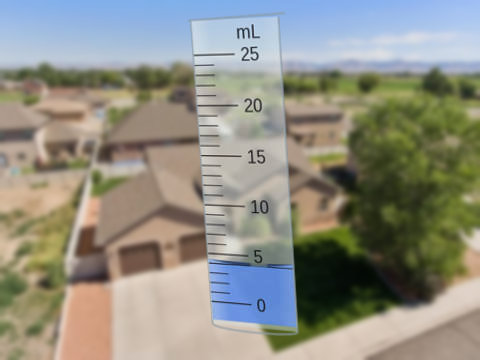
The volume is mL 4
